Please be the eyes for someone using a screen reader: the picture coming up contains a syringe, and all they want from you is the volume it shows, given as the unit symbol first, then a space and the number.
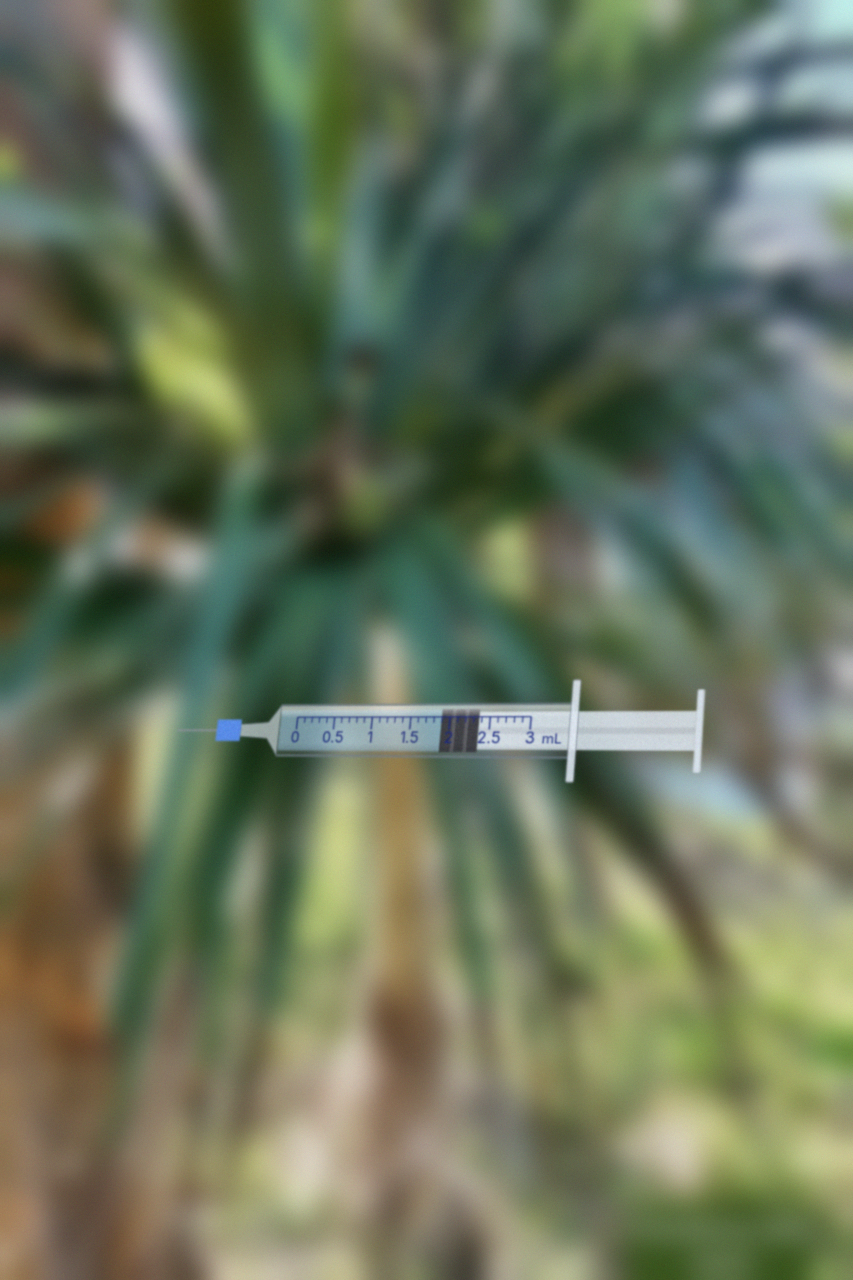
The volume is mL 1.9
